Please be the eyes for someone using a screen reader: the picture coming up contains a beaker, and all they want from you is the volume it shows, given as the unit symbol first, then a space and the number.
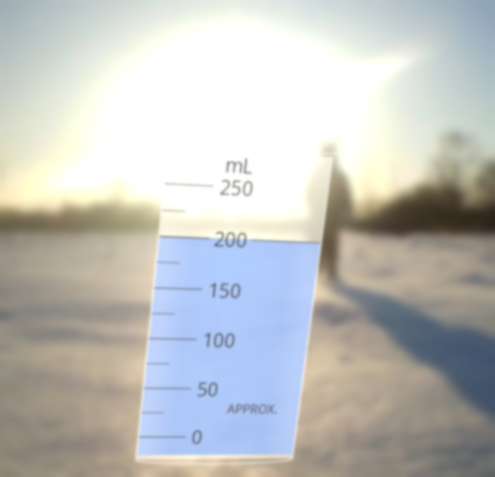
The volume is mL 200
